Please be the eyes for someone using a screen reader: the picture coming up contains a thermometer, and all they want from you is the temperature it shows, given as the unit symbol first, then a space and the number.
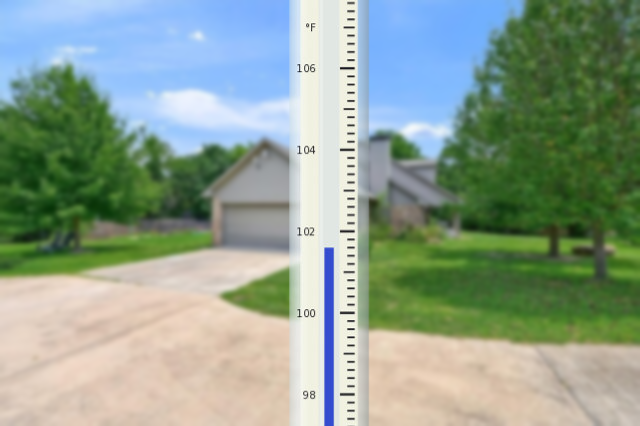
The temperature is °F 101.6
